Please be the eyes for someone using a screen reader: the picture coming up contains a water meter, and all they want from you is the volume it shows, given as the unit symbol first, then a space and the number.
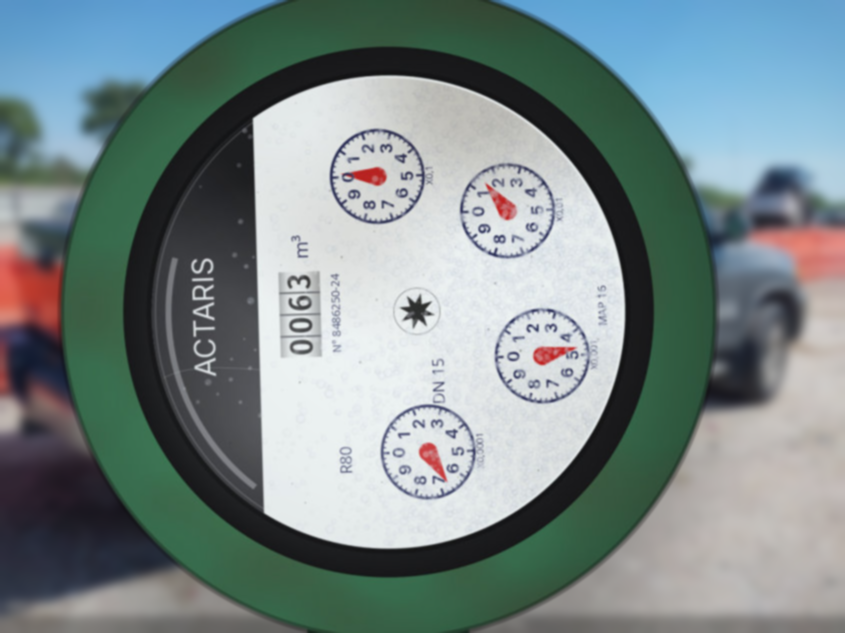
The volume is m³ 63.0146
